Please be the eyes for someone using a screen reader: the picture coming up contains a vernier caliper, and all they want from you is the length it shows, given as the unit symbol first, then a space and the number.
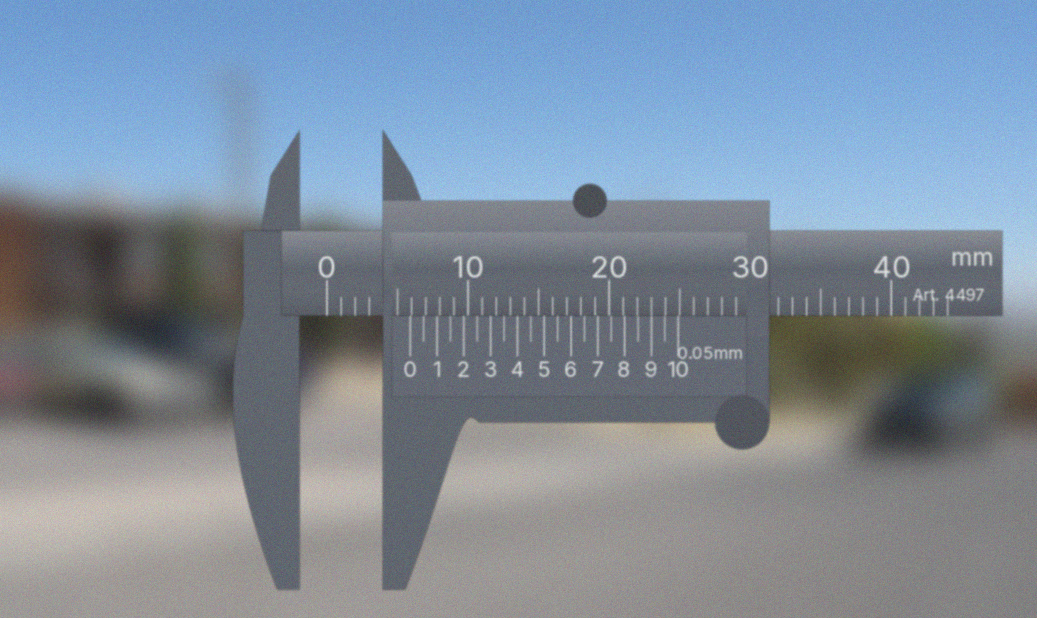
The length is mm 5.9
